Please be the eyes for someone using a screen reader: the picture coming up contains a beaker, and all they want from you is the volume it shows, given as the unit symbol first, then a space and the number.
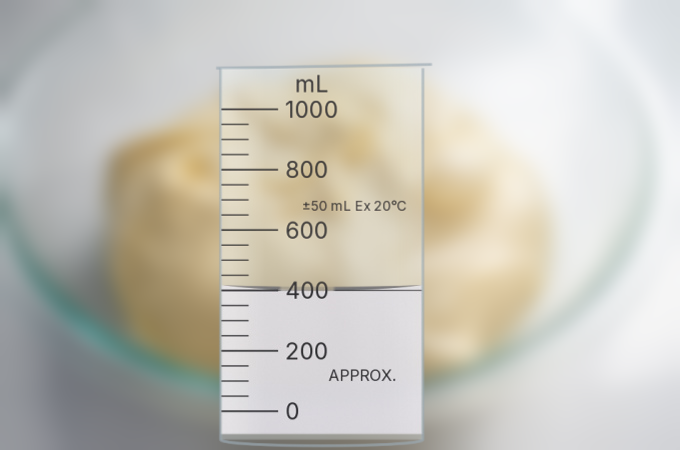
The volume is mL 400
